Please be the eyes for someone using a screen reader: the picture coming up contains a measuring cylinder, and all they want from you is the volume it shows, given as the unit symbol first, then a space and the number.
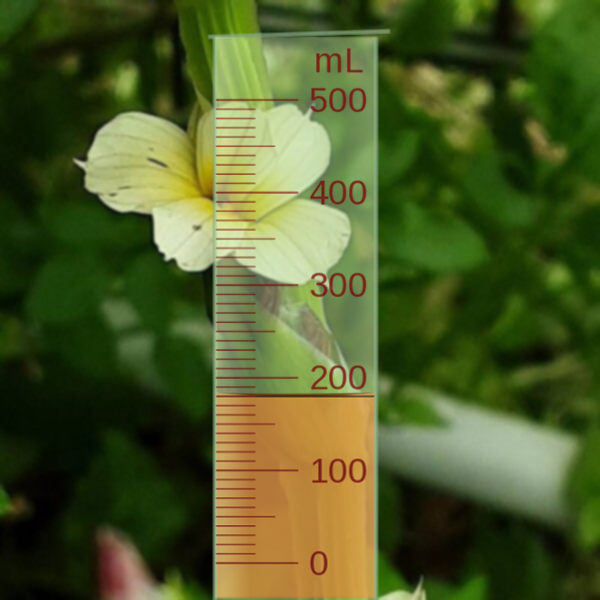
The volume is mL 180
